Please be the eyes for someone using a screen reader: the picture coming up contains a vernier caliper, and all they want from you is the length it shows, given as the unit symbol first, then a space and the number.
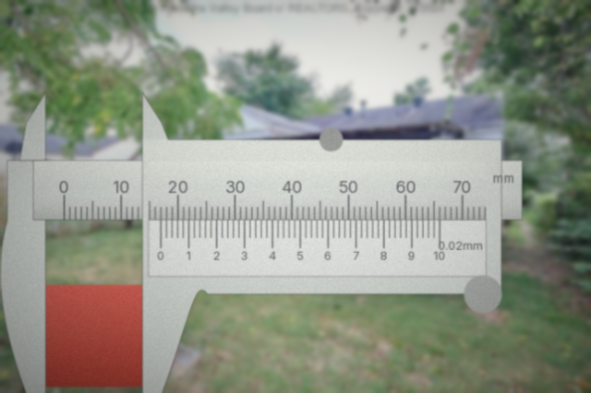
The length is mm 17.0
